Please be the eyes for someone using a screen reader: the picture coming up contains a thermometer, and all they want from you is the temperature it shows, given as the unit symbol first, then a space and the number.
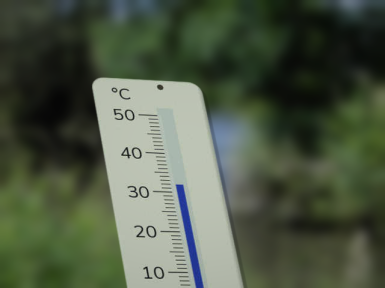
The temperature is °C 32
